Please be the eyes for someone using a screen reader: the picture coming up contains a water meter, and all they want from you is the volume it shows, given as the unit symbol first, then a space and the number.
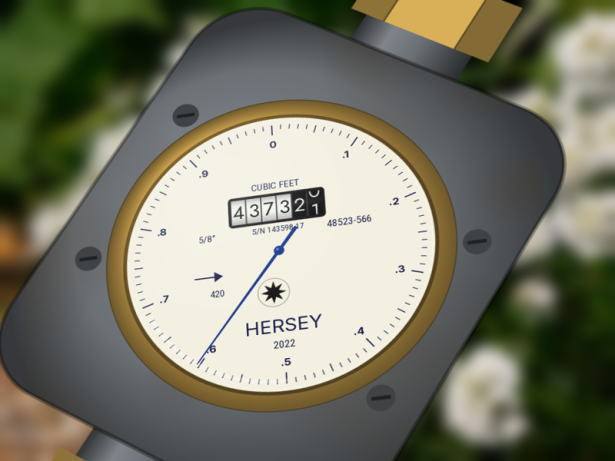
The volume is ft³ 437320.60
